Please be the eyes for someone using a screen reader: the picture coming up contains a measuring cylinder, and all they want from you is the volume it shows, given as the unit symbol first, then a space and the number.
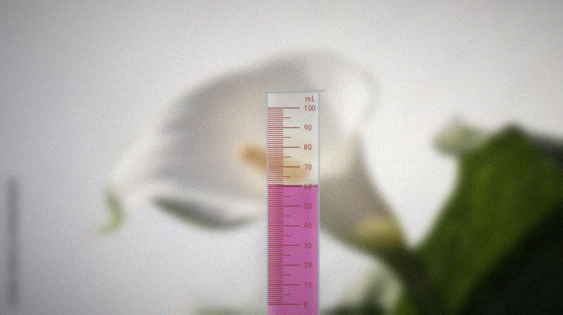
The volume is mL 60
